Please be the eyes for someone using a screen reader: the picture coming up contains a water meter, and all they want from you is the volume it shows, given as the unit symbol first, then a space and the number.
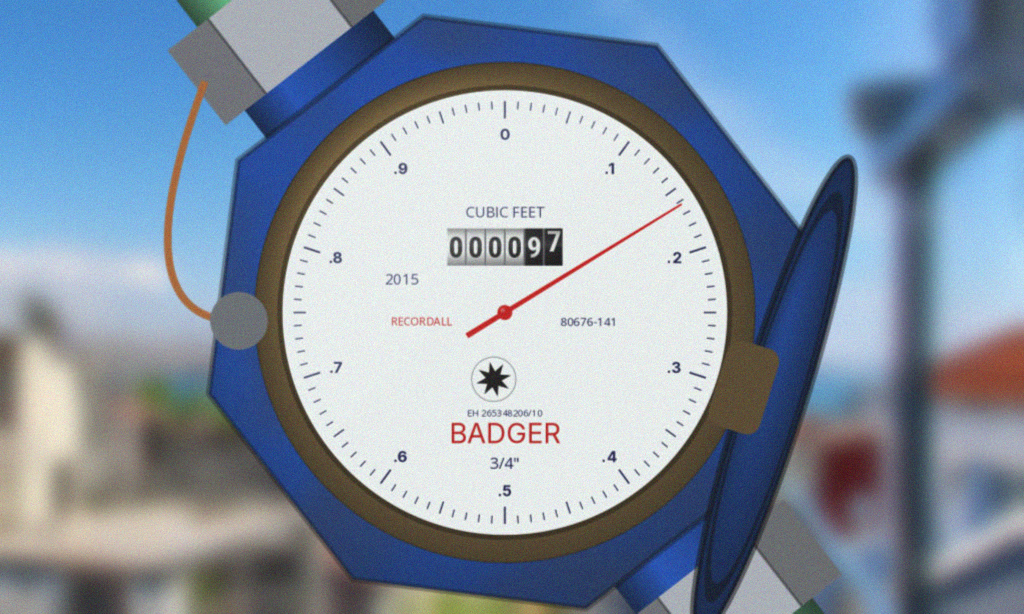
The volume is ft³ 97.16
